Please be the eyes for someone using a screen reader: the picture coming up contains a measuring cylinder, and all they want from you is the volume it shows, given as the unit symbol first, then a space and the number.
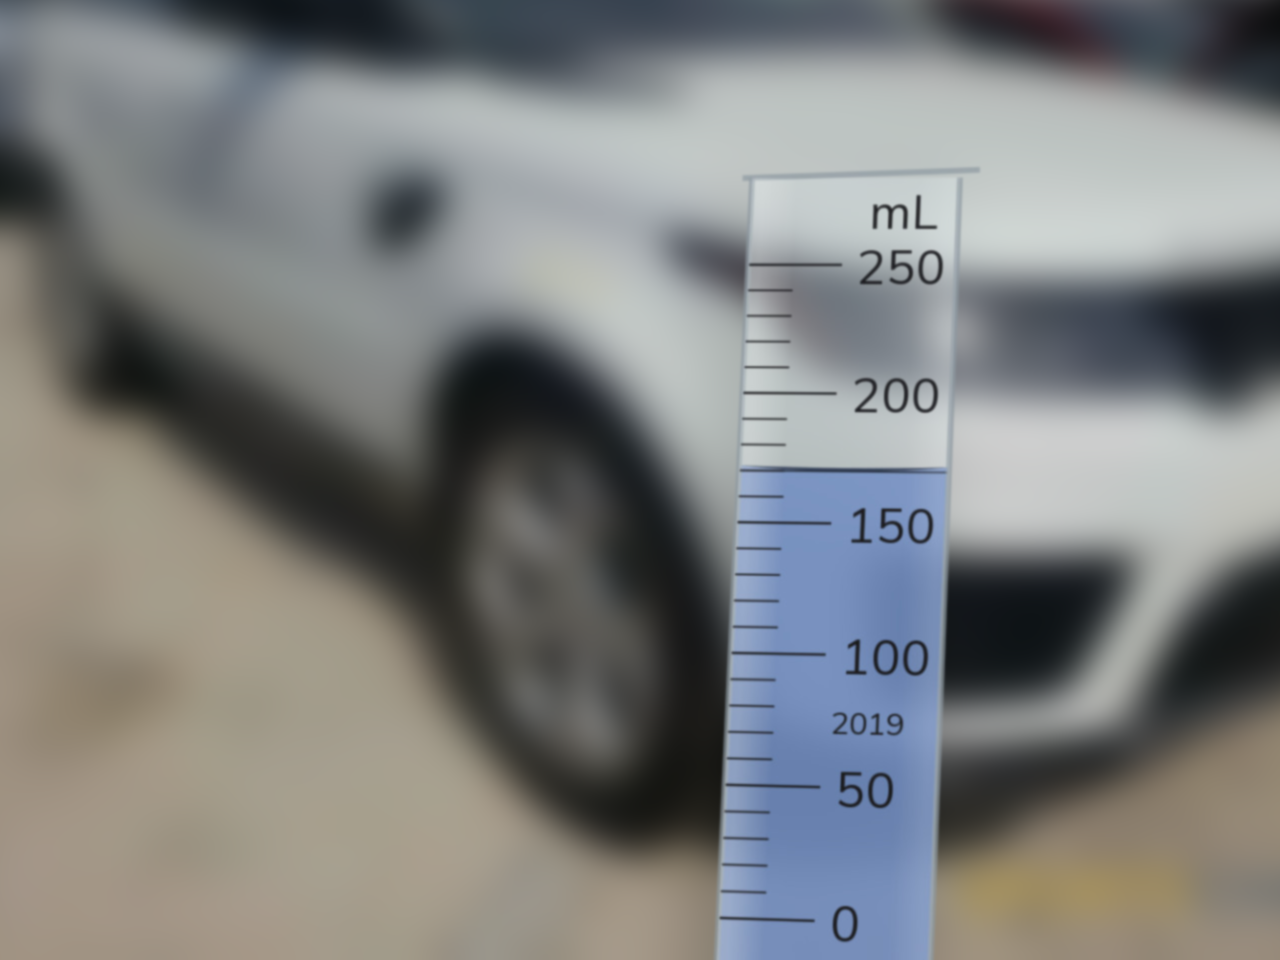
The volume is mL 170
